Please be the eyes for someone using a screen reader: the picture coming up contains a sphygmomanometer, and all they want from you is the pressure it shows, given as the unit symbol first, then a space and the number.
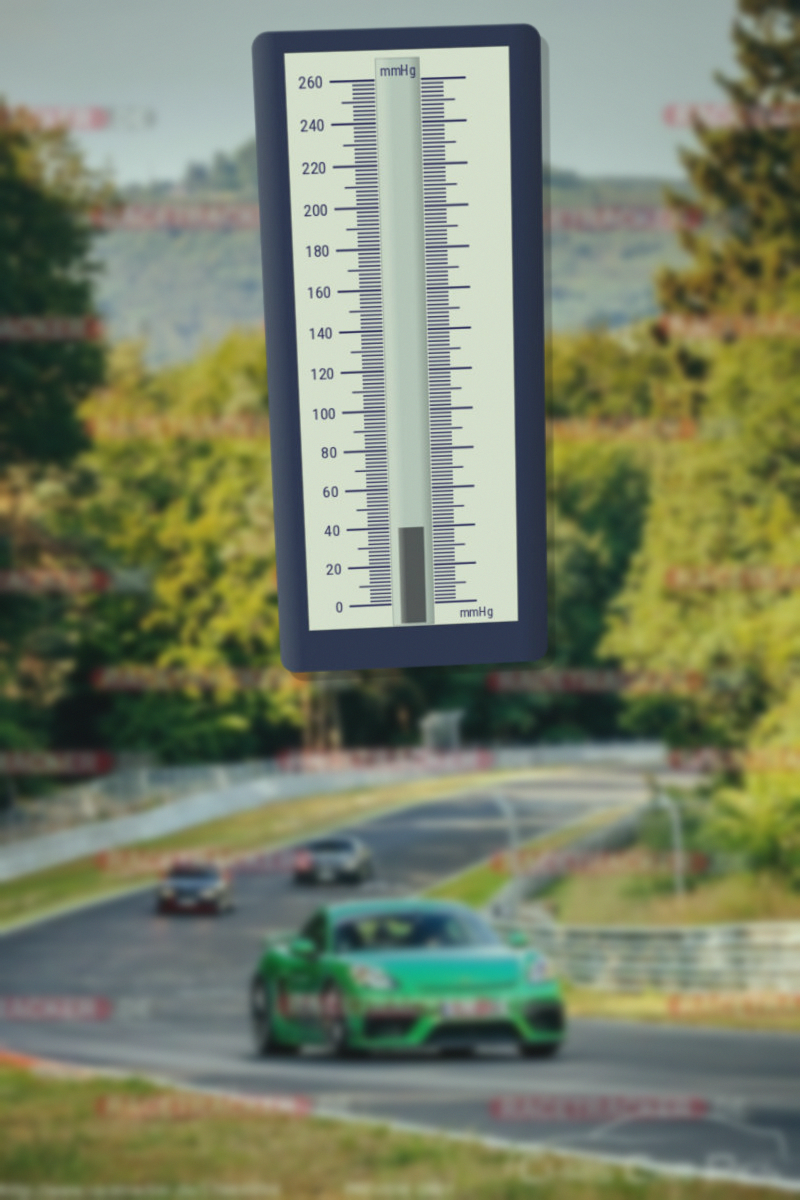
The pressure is mmHg 40
